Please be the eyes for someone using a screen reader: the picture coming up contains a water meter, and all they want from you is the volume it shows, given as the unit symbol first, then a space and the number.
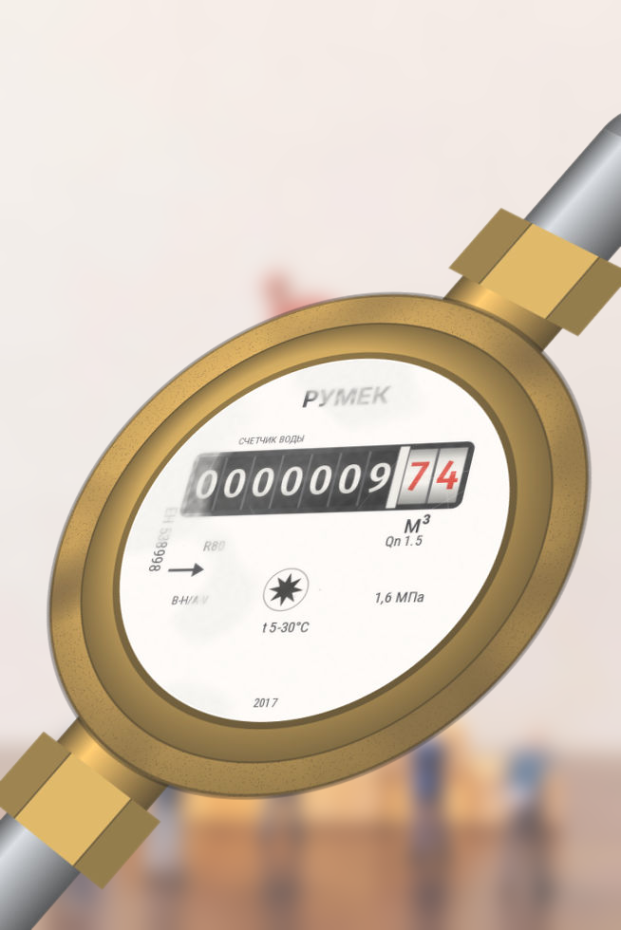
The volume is m³ 9.74
